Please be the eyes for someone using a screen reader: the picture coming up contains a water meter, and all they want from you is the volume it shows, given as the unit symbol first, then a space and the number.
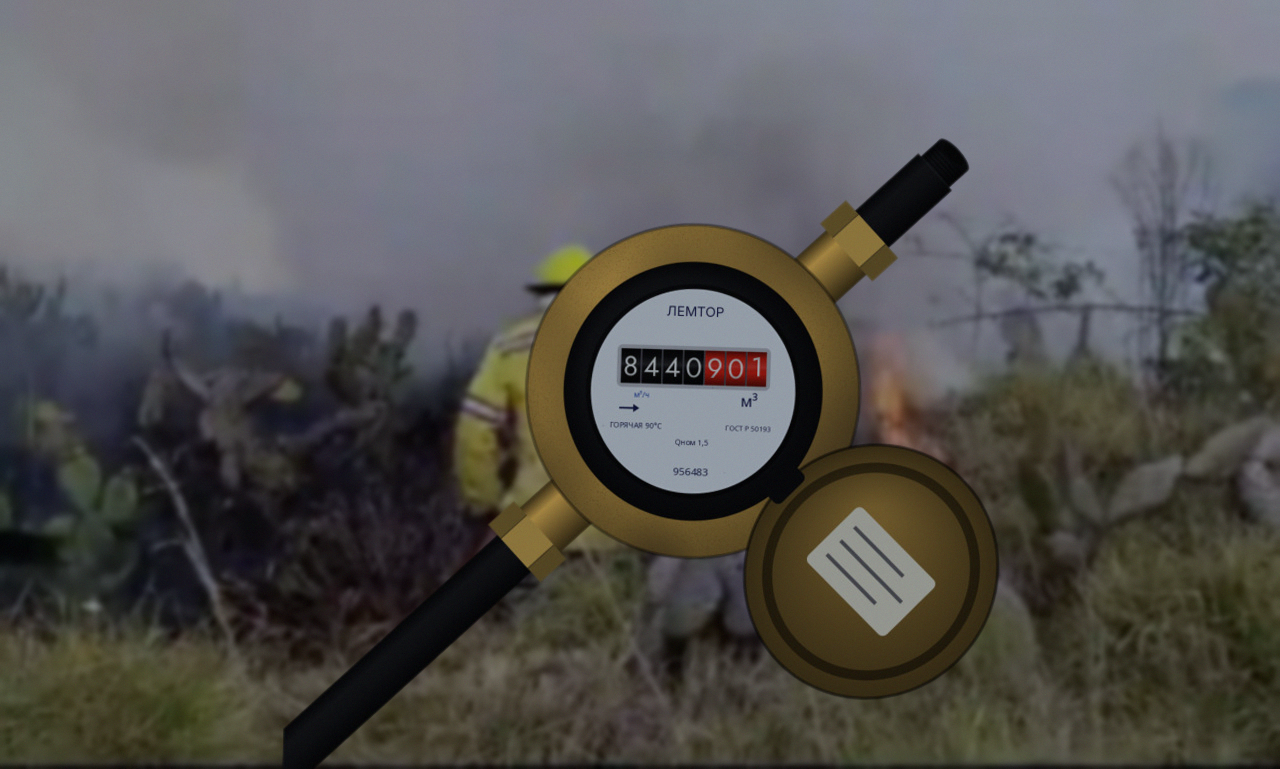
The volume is m³ 8440.901
